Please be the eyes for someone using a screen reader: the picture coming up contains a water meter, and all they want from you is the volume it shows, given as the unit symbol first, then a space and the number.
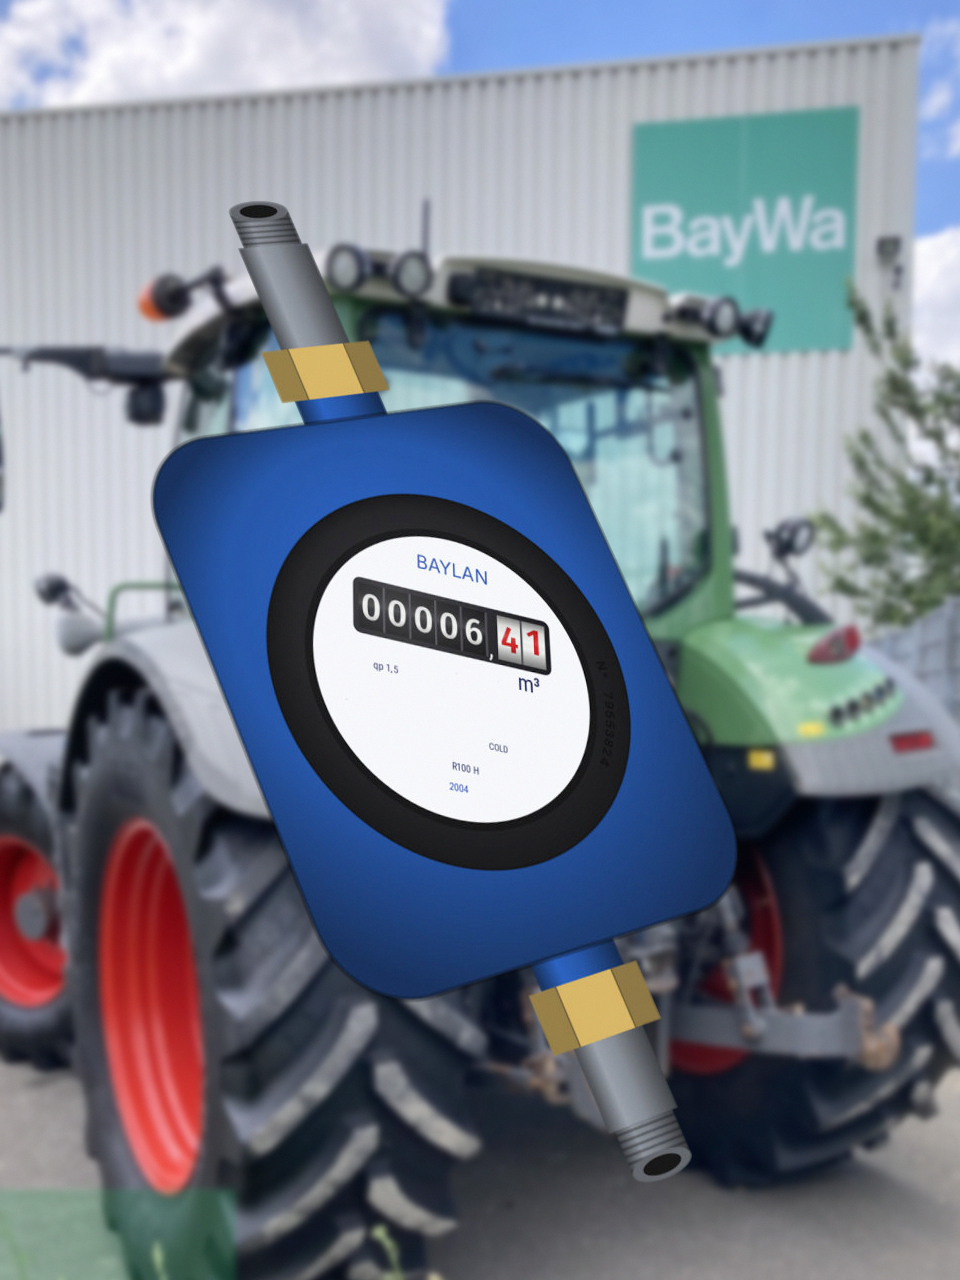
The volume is m³ 6.41
